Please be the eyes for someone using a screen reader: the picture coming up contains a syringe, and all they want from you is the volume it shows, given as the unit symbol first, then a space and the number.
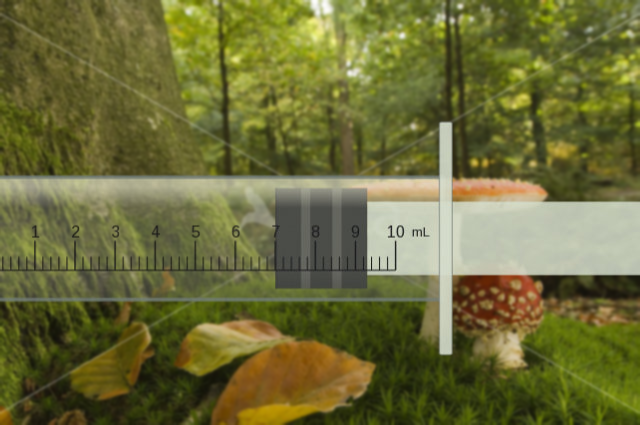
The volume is mL 7
